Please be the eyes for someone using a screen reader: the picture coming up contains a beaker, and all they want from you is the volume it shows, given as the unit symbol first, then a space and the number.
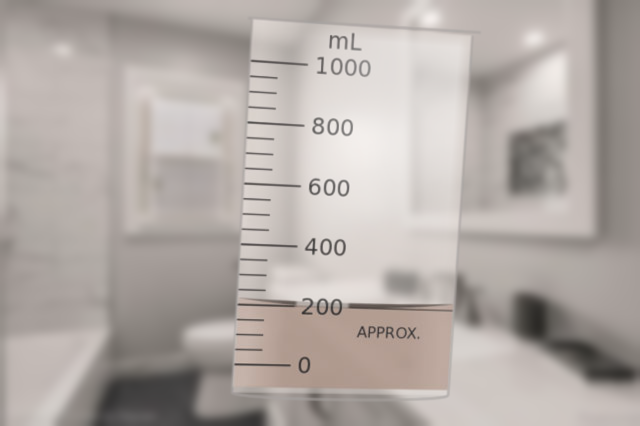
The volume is mL 200
